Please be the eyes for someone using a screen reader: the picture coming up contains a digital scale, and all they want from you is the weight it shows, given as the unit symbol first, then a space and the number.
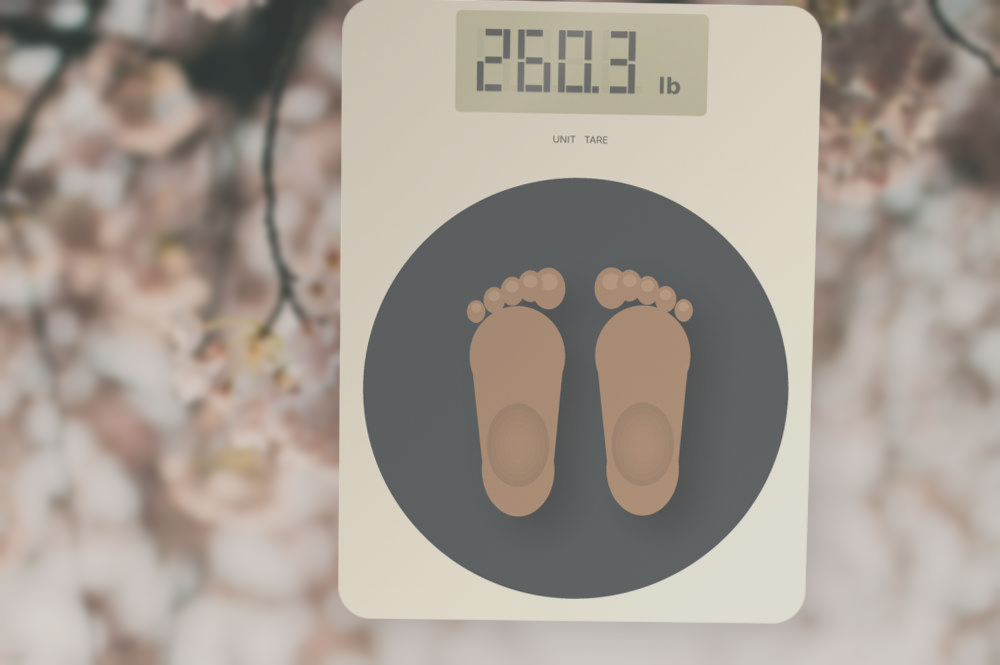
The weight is lb 260.3
